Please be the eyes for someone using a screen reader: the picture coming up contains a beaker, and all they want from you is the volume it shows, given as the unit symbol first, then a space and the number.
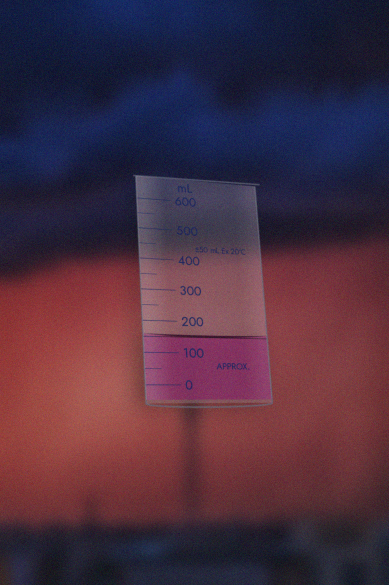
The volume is mL 150
